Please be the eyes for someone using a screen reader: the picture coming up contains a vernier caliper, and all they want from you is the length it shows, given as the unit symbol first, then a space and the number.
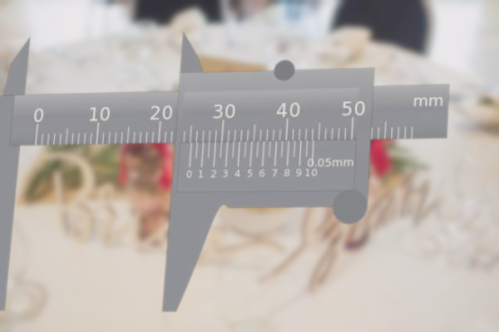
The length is mm 25.2
